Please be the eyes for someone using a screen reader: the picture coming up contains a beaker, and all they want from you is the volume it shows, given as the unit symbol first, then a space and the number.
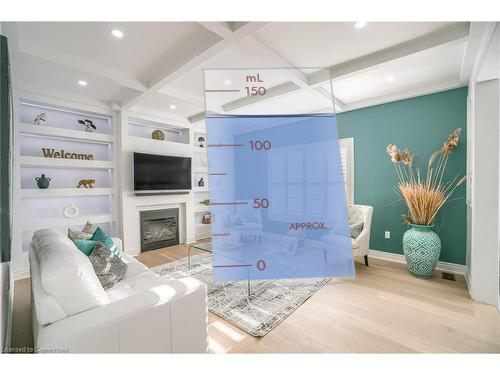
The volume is mL 125
